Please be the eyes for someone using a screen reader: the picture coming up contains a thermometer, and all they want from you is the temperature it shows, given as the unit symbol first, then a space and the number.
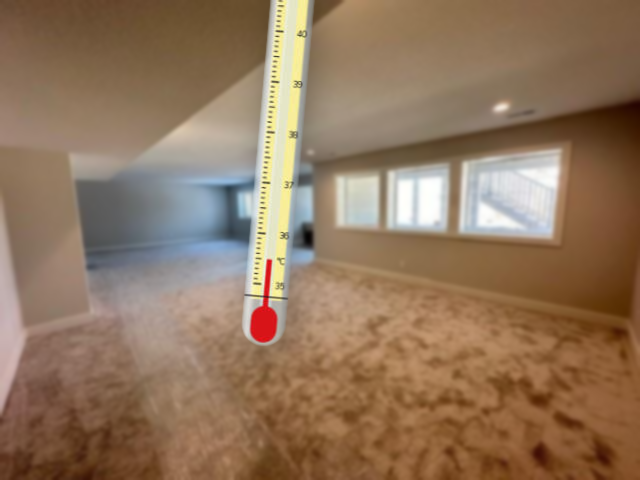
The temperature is °C 35.5
